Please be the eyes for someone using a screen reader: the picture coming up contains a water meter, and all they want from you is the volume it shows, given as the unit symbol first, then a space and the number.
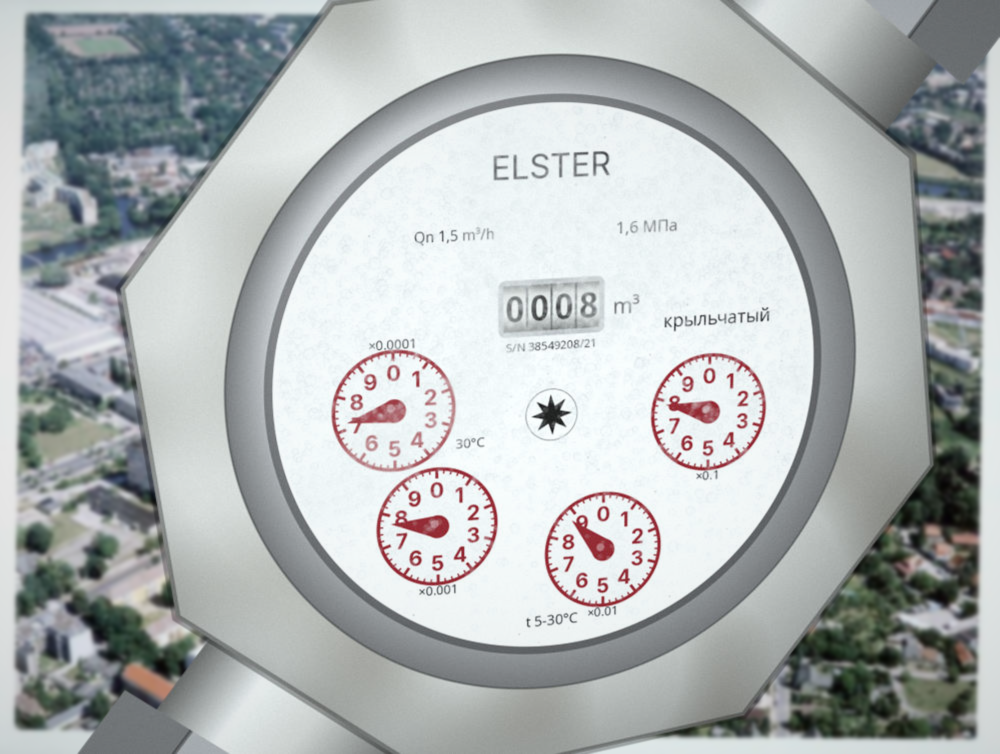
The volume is m³ 8.7877
